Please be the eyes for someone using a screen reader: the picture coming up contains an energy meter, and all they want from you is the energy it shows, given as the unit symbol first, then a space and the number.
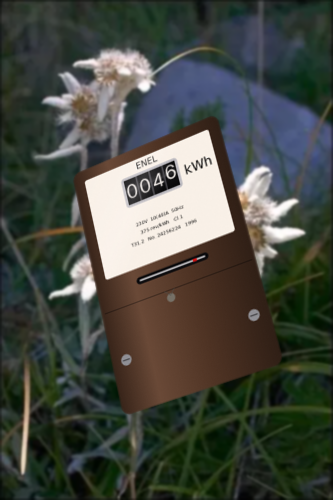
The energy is kWh 46
